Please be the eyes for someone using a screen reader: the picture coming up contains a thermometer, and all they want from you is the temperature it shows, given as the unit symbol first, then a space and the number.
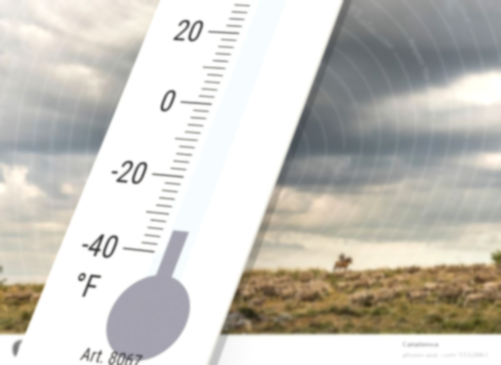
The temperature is °F -34
